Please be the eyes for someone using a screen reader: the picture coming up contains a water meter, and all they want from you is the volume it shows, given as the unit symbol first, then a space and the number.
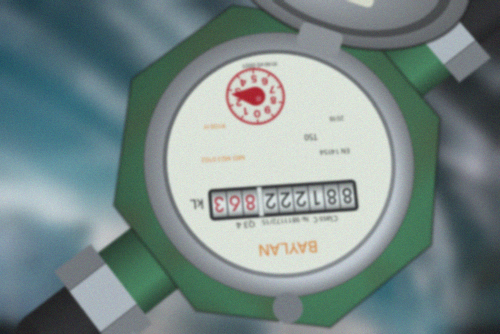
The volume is kL 881222.8632
